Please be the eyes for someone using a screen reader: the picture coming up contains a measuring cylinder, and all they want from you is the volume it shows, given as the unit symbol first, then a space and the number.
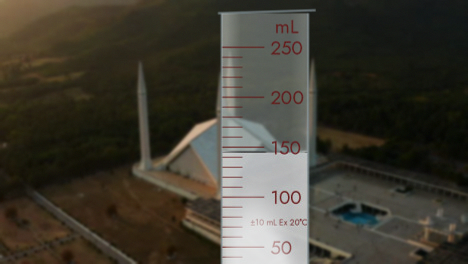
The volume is mL 145
